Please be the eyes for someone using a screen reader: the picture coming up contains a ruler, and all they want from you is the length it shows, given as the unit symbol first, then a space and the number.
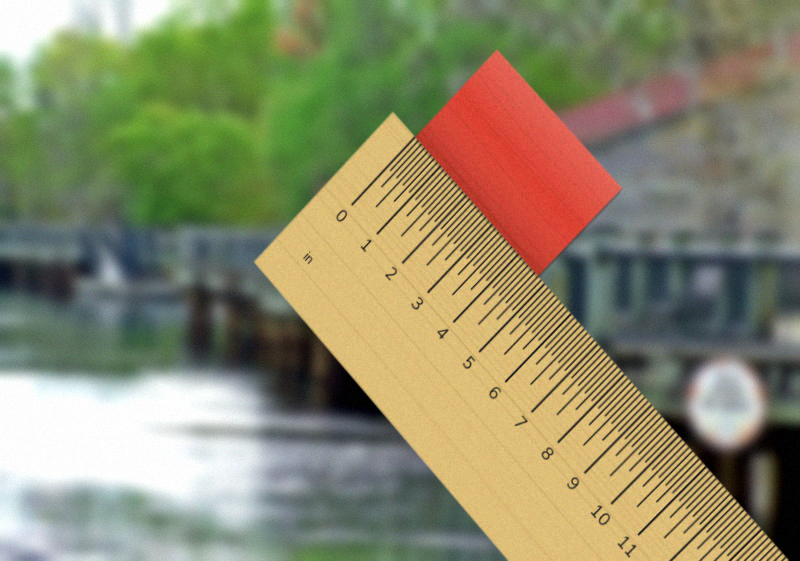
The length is in 4.75
